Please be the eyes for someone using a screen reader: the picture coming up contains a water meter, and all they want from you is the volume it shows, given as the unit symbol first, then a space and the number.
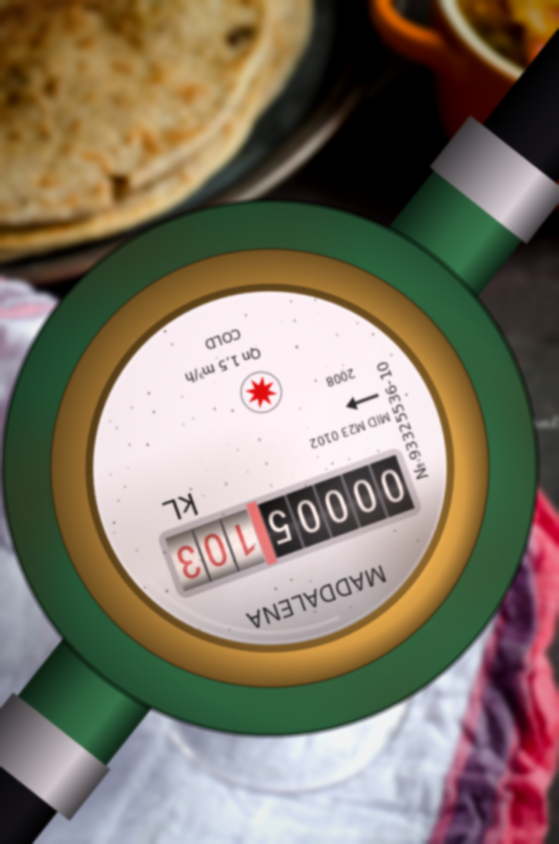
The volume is kL 5.103
